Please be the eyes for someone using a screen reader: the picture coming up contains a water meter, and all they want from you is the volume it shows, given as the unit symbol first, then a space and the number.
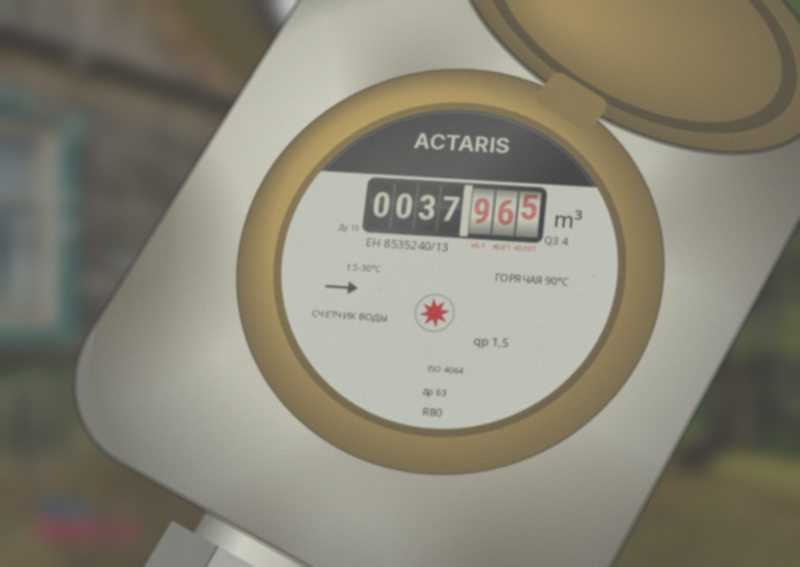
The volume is m³ 37.965
